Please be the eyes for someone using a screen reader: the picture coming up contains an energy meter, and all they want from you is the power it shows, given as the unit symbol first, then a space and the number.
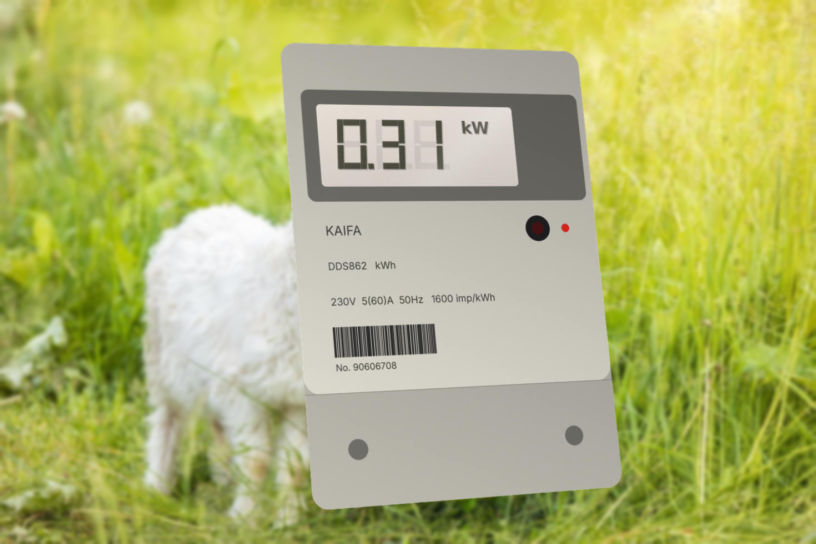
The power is kW 0.31
